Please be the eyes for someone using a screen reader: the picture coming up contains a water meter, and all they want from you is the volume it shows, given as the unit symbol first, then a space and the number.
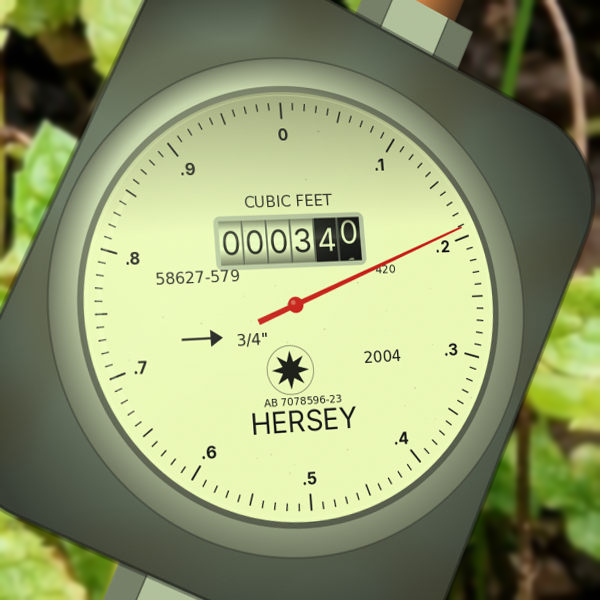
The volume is ft³ 340.19
